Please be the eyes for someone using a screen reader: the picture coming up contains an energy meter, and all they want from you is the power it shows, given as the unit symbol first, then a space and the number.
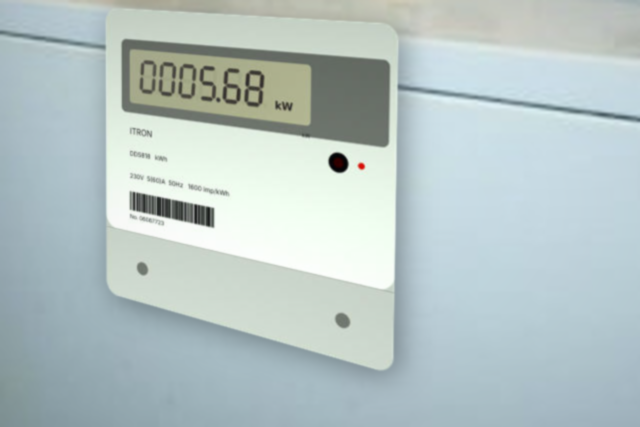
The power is kW 5.68
